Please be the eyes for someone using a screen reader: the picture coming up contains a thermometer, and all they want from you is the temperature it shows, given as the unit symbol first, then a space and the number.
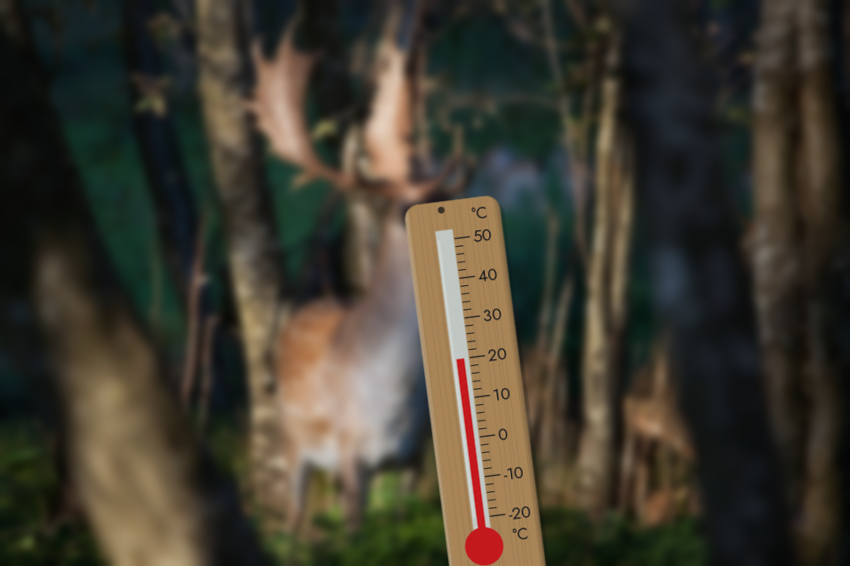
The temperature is °C 20
